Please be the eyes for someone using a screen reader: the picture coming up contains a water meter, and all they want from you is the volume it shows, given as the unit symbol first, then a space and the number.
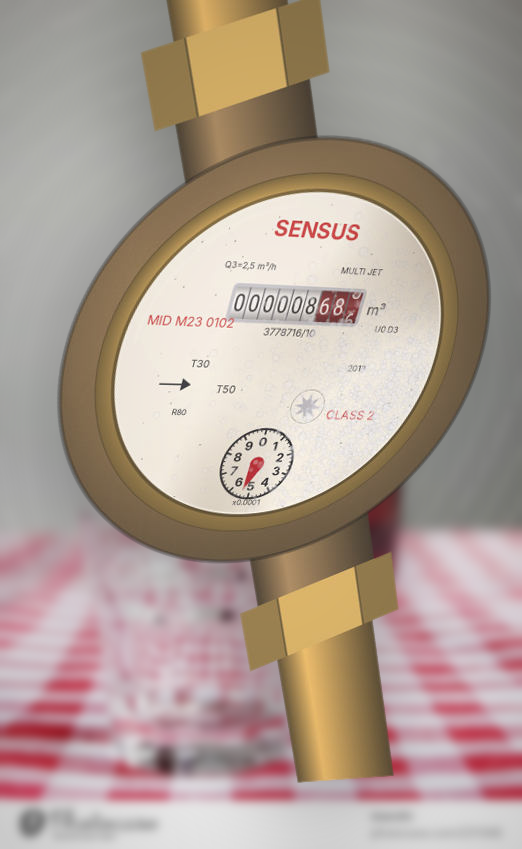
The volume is m³ 8.6855
